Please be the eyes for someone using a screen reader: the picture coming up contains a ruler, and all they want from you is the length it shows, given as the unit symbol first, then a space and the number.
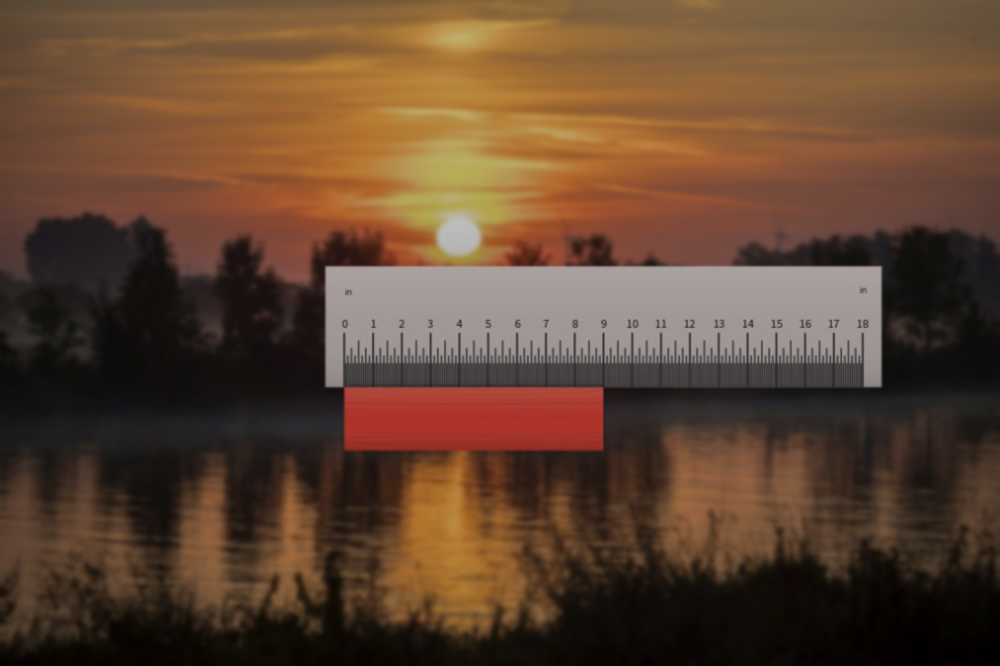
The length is in 9
